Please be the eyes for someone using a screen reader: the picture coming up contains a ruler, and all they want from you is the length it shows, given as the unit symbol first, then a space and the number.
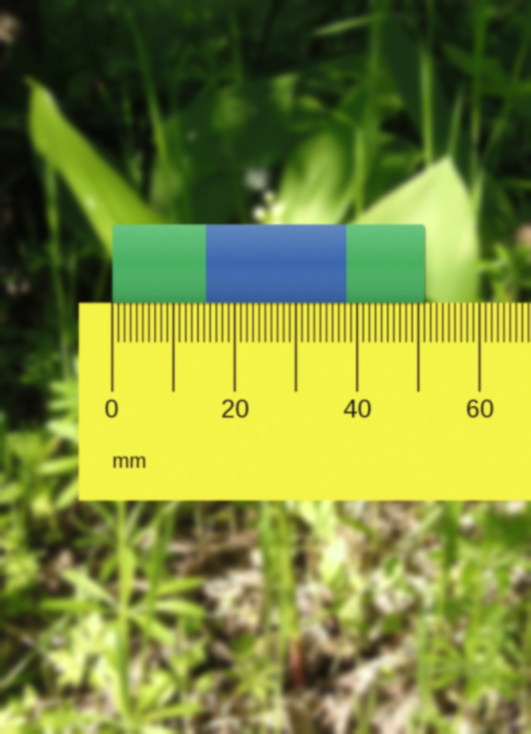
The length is mm 51
